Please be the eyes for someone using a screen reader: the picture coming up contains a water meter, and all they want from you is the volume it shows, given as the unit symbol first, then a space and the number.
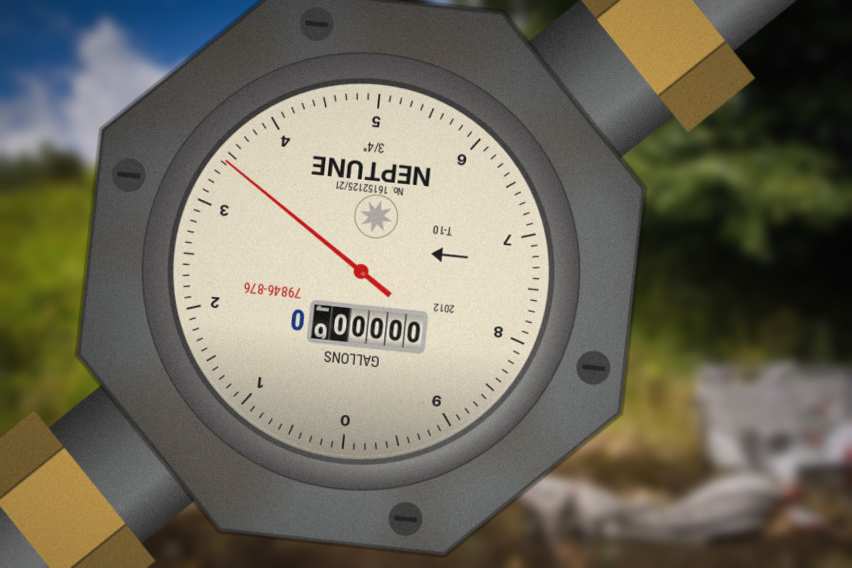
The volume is gal 63.4
